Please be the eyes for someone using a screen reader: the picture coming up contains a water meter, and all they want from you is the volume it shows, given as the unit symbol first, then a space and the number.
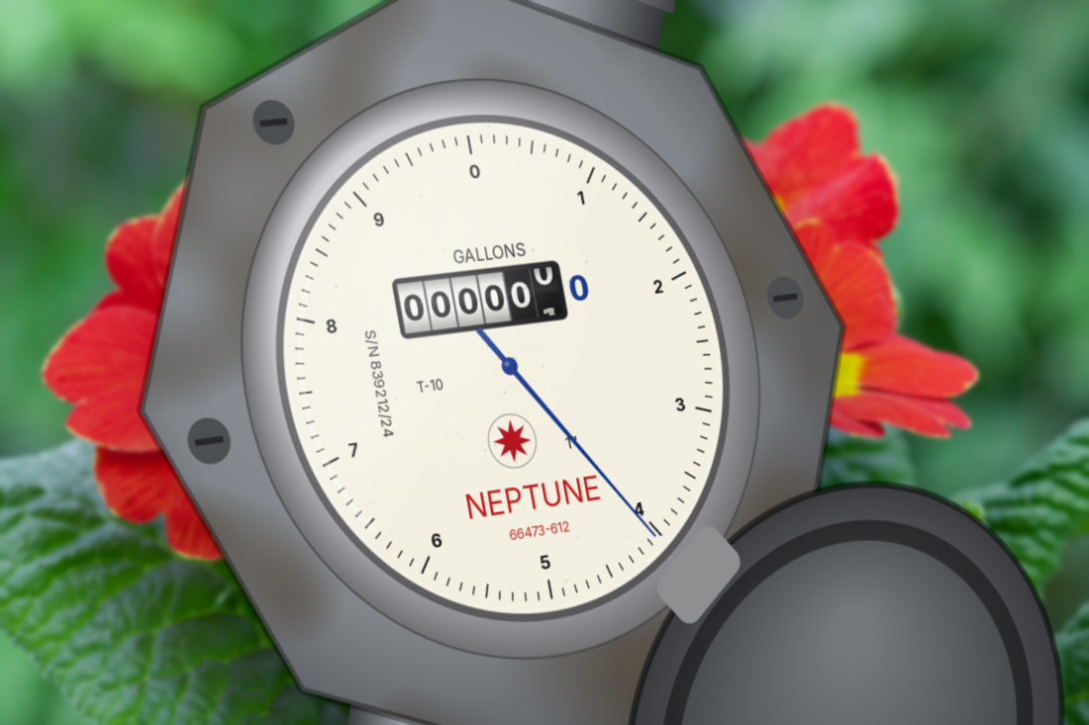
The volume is gal 4.0
